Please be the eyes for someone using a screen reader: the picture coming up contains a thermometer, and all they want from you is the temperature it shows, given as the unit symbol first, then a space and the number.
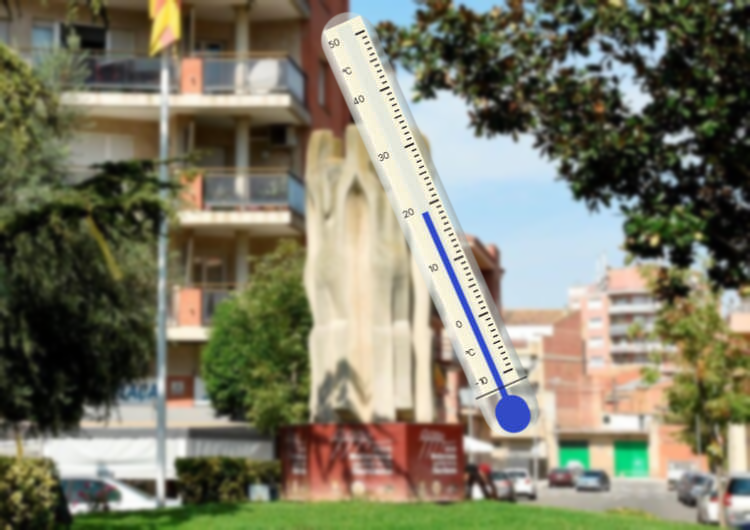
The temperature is °C 19
